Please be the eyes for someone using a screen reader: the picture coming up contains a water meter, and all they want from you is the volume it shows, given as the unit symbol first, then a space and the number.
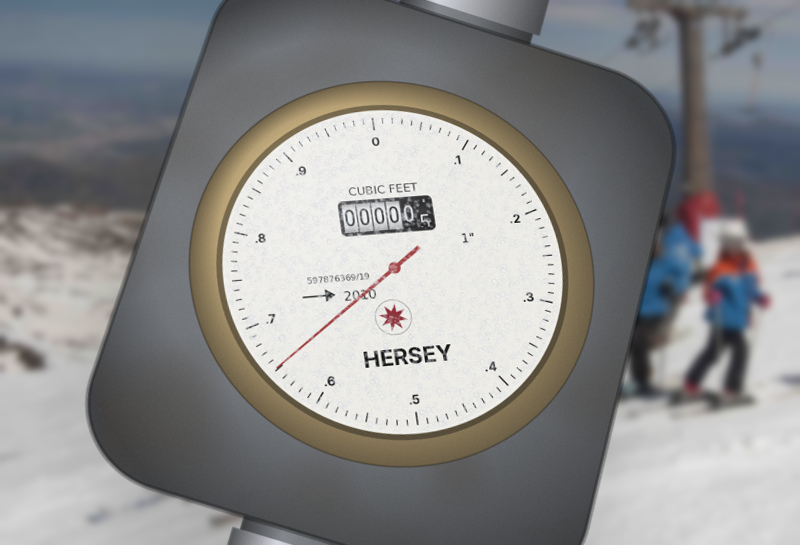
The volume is ft³ 4.65
